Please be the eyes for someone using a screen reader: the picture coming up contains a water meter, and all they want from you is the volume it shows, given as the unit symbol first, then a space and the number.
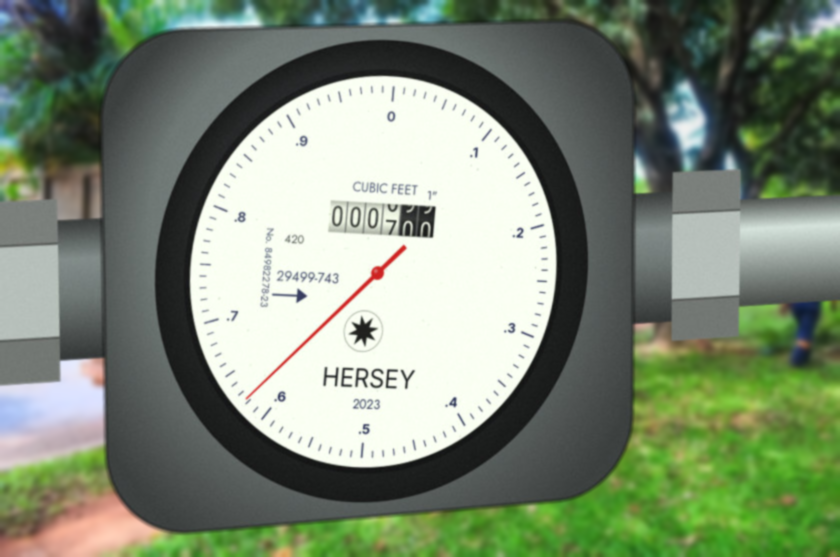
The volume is ft³ 699.62
